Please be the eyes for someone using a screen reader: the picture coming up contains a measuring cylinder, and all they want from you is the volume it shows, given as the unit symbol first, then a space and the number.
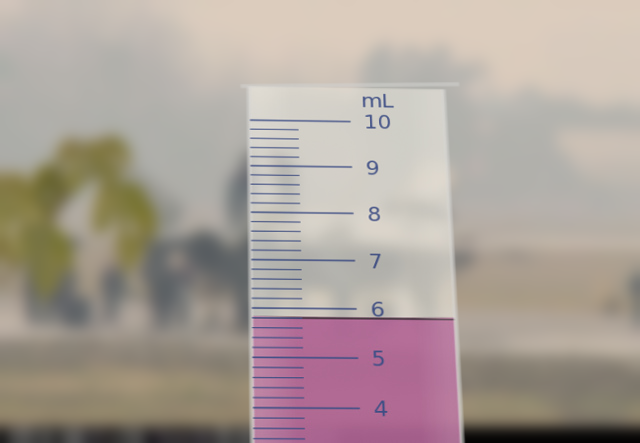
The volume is mL 5.8
